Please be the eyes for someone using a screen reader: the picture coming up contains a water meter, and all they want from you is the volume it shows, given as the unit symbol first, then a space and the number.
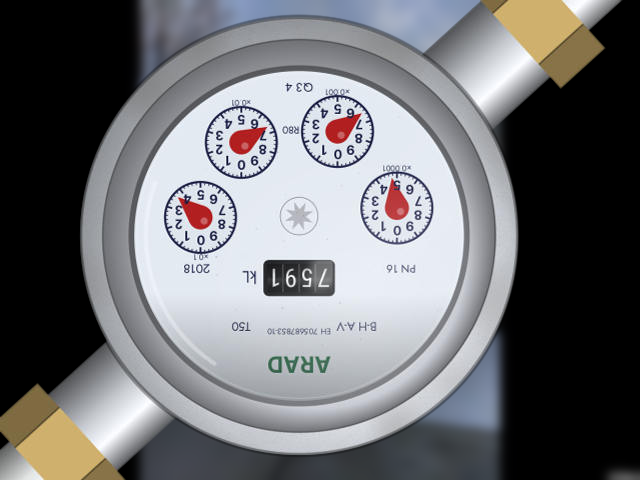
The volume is kL 7591.3664
